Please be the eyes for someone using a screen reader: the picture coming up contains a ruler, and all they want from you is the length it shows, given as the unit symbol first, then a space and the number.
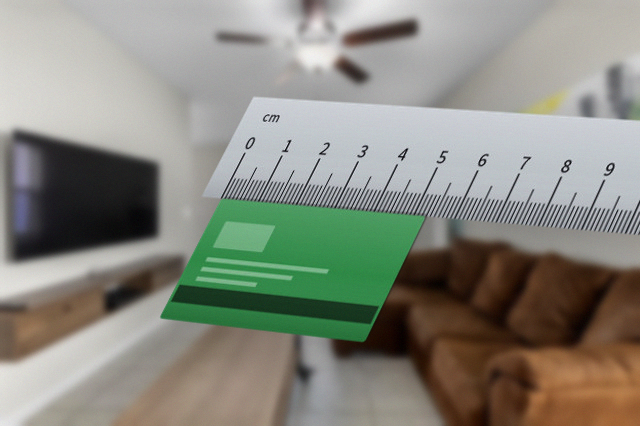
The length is cm 5.3
